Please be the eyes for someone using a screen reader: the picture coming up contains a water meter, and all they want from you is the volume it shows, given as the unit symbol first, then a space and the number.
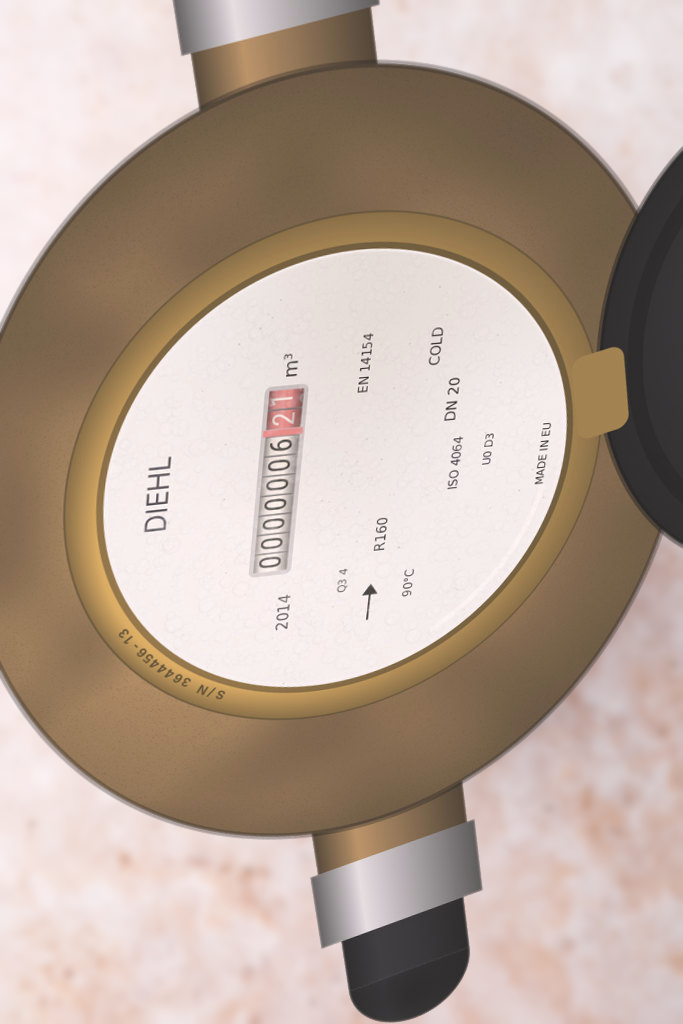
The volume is m³ 6.21
